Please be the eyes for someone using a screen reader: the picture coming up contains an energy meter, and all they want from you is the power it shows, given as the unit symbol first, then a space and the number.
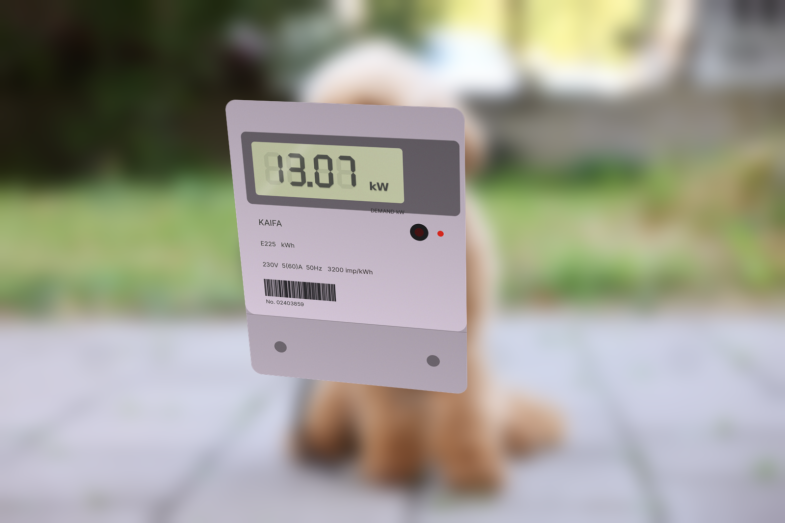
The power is kW 13.07
